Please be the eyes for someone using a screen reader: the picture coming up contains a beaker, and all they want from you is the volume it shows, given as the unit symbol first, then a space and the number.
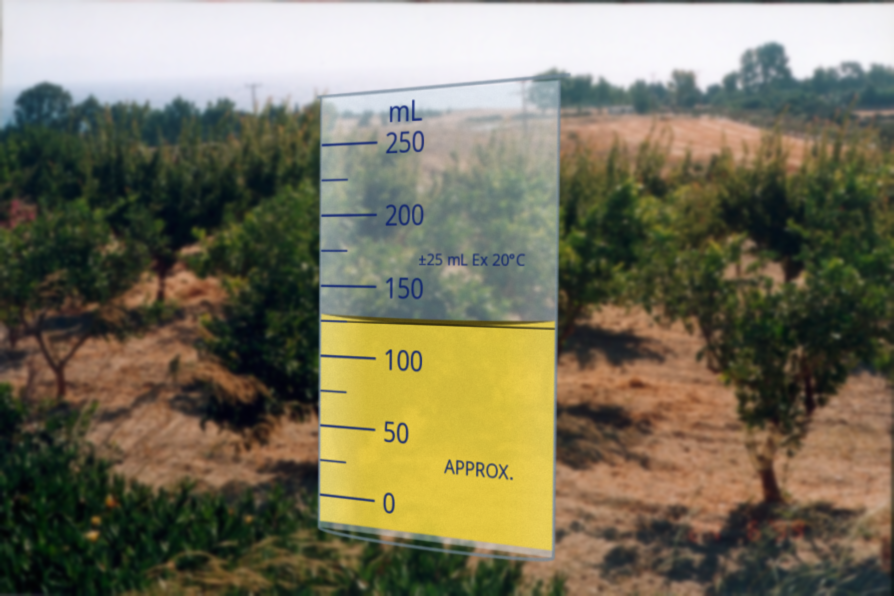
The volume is mL 125
